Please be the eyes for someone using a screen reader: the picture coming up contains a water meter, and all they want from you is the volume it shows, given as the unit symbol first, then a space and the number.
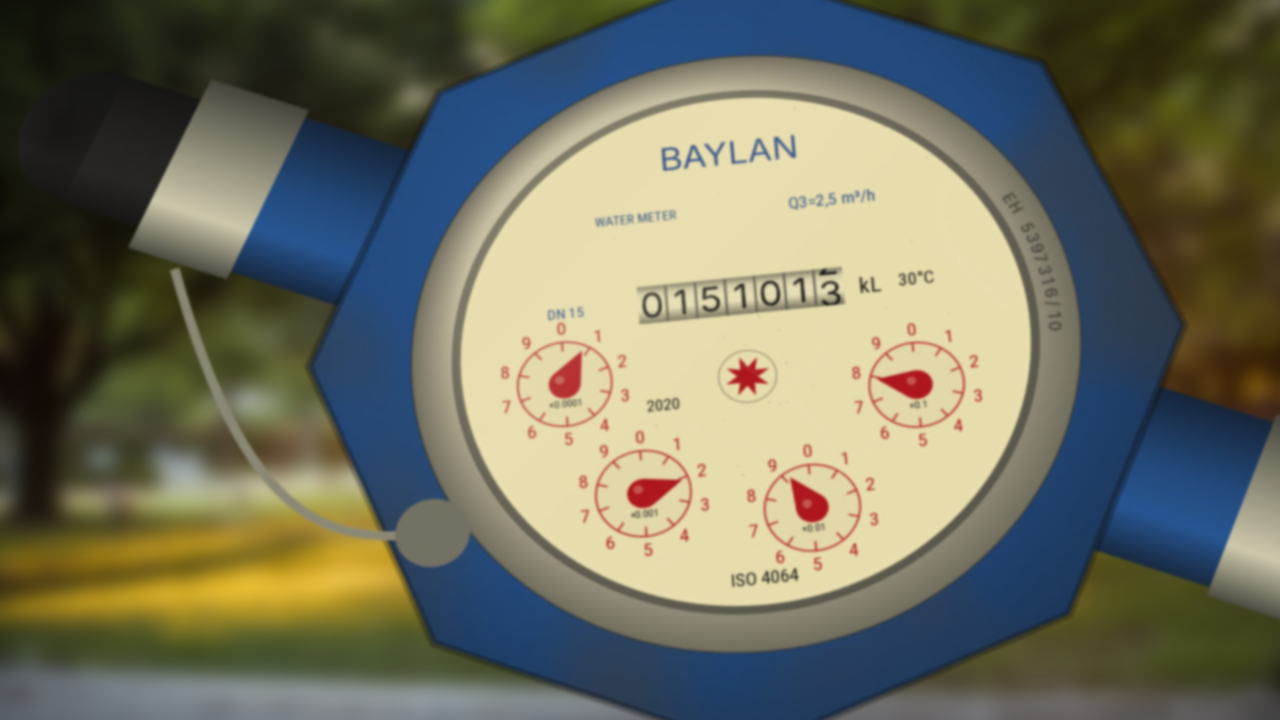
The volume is kL 151012.7920
